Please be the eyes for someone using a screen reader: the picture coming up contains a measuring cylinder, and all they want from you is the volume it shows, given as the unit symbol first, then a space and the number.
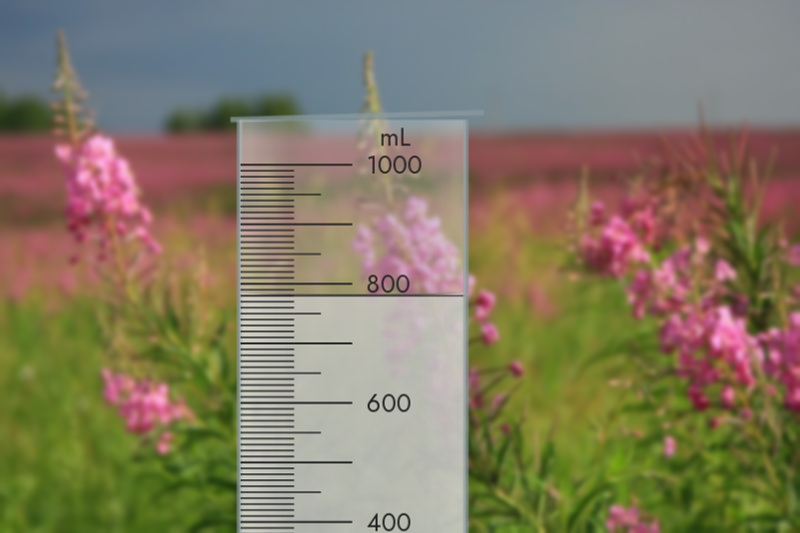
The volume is mL 780
